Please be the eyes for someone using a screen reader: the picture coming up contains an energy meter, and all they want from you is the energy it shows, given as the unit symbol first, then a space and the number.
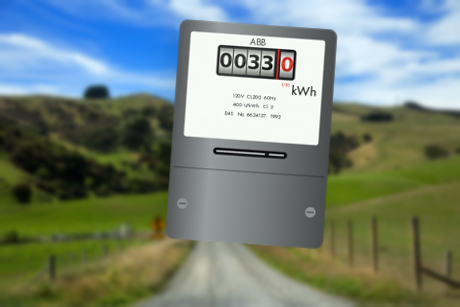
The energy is kWh 33.0
